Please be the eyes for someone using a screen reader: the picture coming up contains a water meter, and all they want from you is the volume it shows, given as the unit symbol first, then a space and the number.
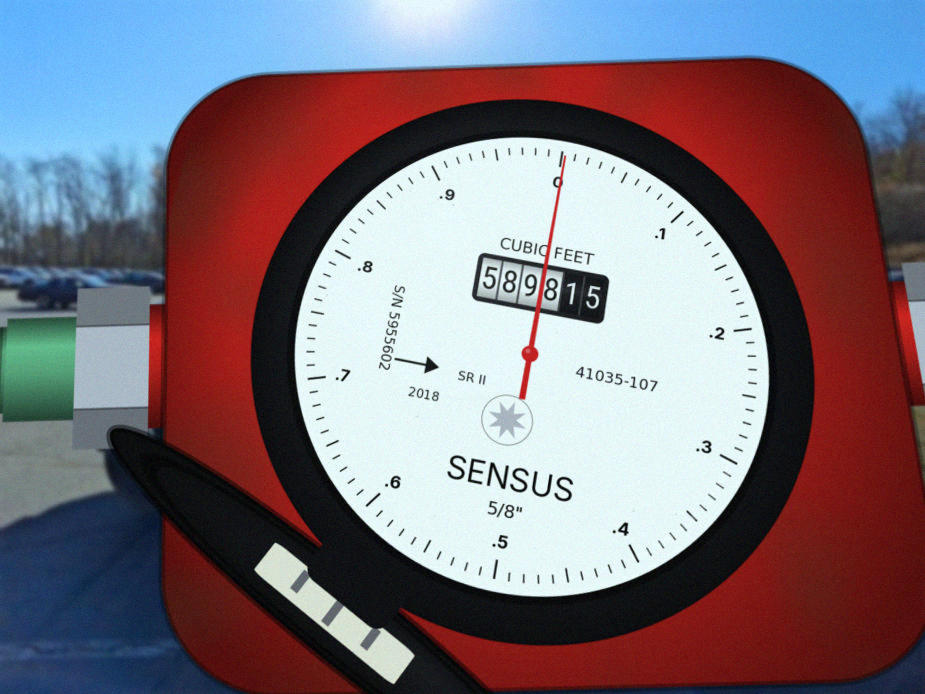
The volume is ft³ 589815.00
